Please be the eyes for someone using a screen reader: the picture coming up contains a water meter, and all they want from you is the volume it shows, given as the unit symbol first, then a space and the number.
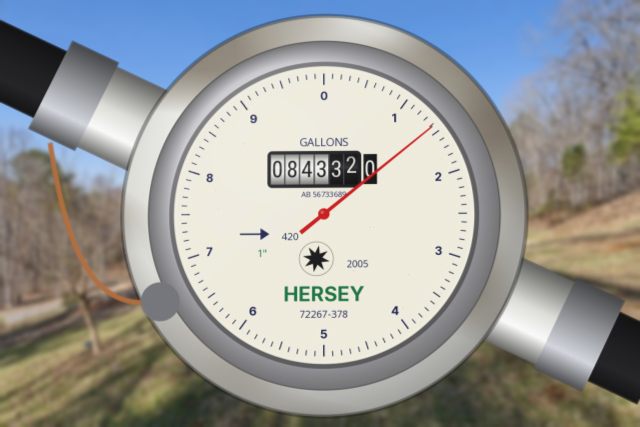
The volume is gal 843321.4
